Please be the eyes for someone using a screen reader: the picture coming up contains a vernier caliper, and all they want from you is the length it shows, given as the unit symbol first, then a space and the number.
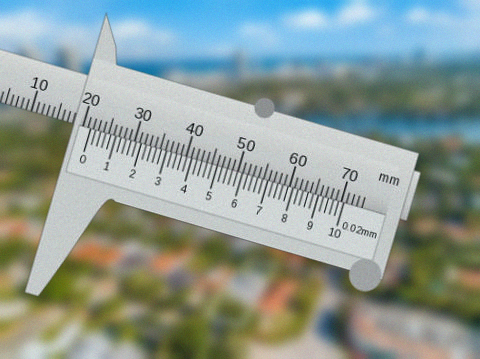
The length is mm 21.5
